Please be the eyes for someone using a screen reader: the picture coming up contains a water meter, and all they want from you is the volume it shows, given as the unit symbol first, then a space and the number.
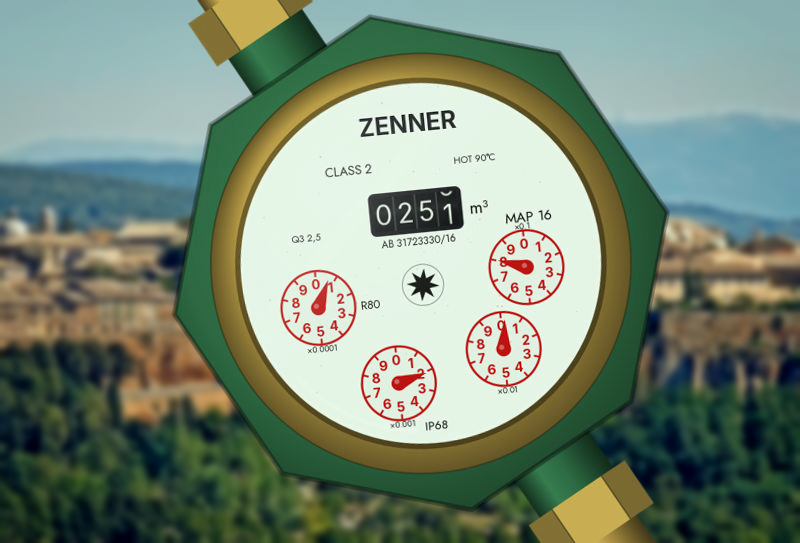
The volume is m³ 250.8020
